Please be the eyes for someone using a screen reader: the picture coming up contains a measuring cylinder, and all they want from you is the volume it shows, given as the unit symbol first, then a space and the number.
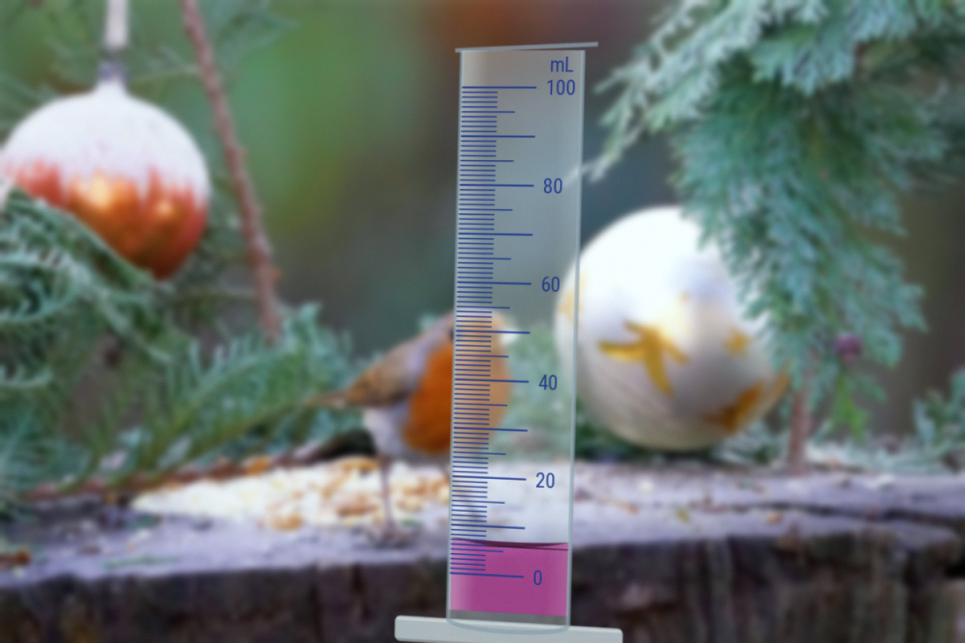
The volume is mL 6
